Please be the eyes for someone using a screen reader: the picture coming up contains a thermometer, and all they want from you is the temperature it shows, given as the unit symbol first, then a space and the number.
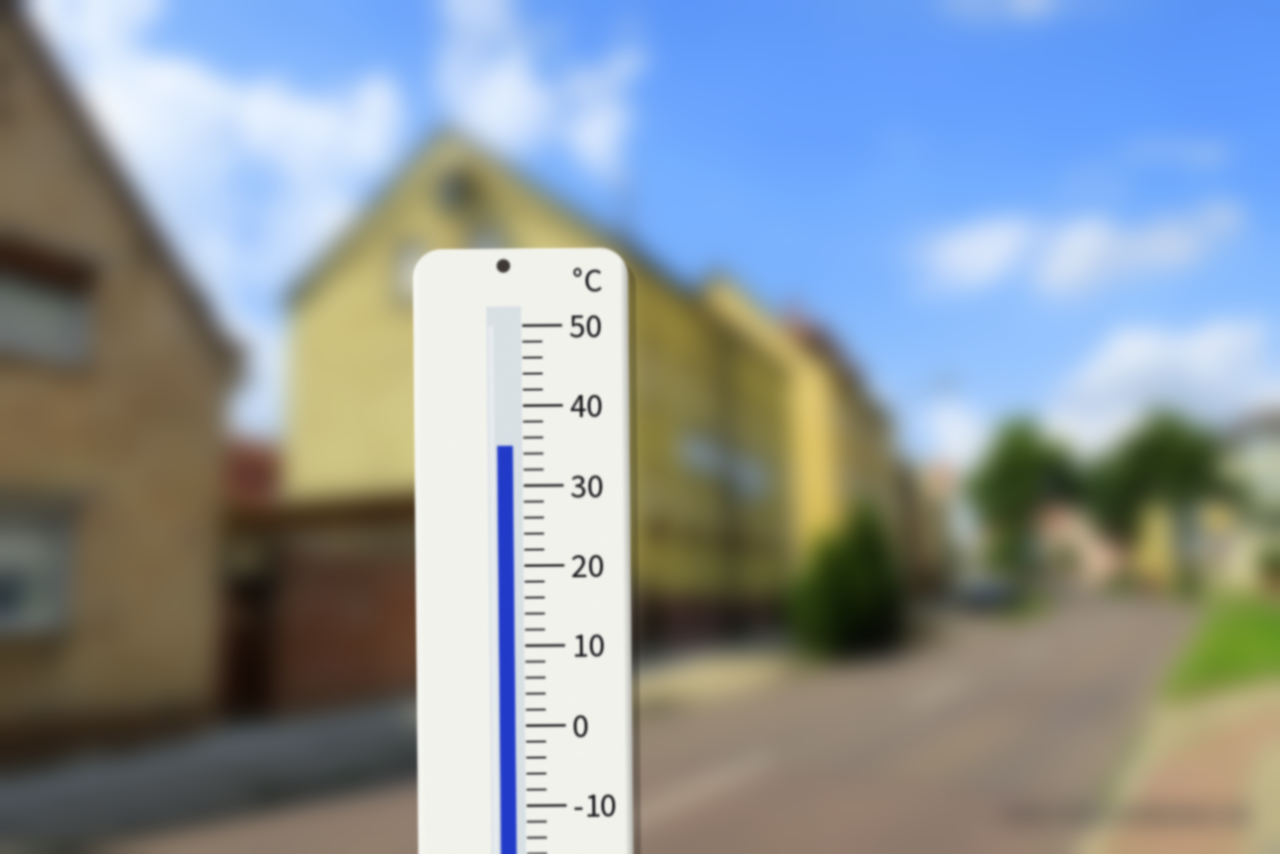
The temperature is °C 35
